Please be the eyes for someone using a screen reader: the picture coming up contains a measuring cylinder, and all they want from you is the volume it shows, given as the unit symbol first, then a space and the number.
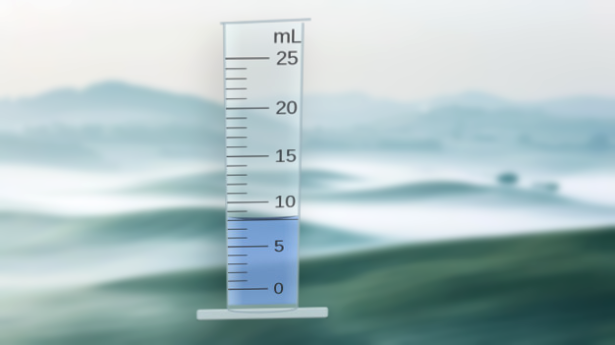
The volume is mL 8
